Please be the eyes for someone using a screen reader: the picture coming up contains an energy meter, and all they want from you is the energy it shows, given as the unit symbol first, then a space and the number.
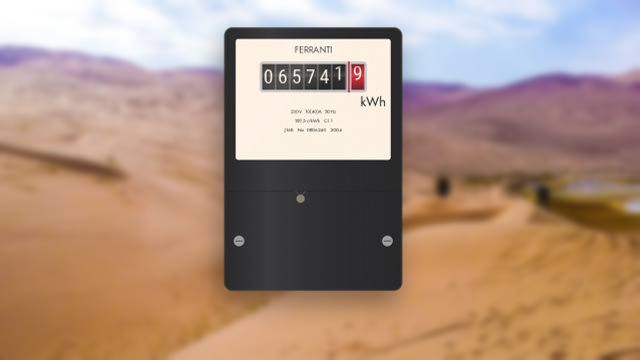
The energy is kWh 65741.9
